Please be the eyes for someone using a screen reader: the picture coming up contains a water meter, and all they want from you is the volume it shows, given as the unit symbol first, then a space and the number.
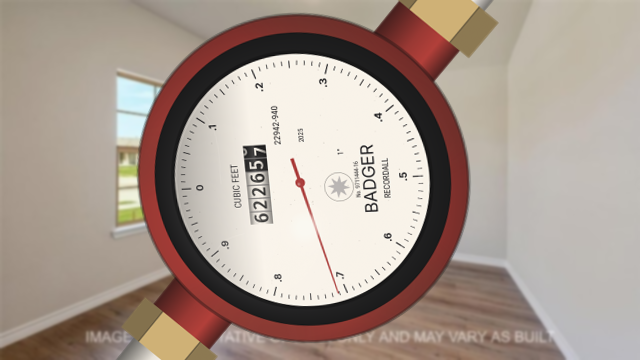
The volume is ft³ 622656.71
